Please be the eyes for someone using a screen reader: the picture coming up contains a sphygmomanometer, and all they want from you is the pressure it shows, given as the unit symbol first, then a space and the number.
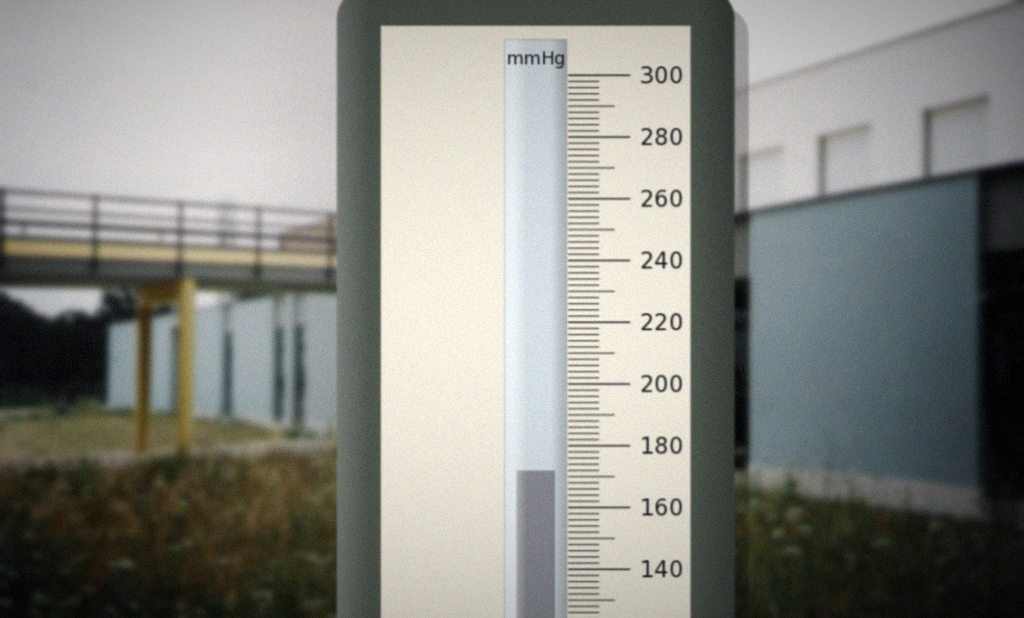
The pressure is mmHg 172
